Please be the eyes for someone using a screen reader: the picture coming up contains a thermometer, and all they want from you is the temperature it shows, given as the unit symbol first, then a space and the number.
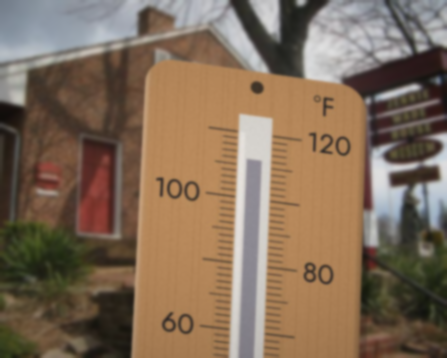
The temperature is °F 112
